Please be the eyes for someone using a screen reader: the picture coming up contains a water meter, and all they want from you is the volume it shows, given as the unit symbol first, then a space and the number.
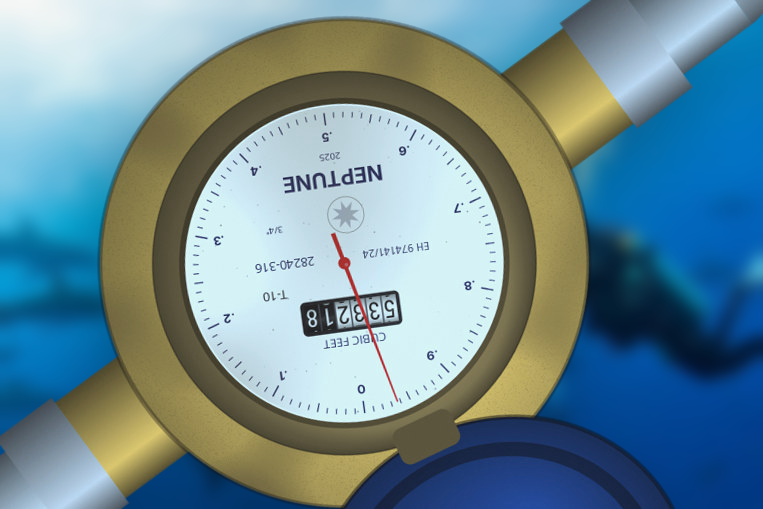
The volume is ft³ 533217.96
